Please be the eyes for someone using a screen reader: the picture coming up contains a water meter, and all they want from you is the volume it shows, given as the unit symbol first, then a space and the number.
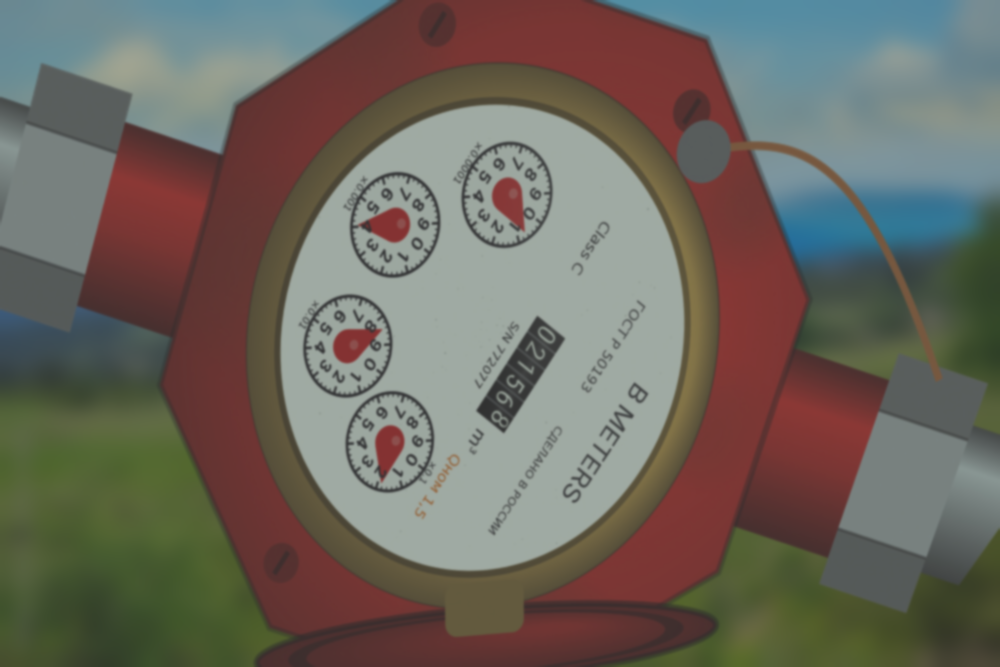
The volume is m³ 21568.1840
